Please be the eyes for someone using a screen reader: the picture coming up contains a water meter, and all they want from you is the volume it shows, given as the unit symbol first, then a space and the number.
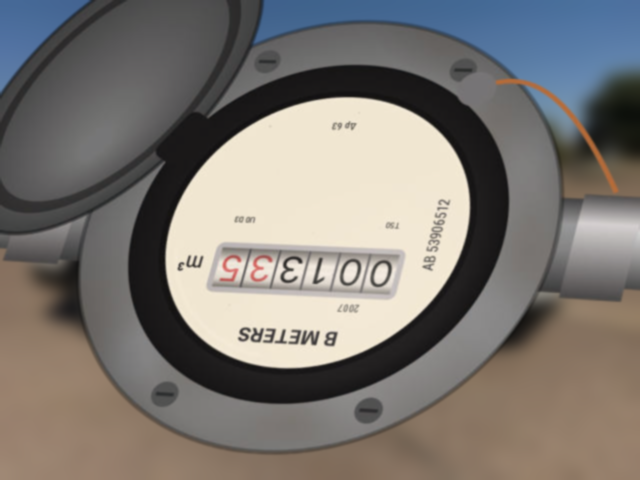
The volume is m³ 13.35
